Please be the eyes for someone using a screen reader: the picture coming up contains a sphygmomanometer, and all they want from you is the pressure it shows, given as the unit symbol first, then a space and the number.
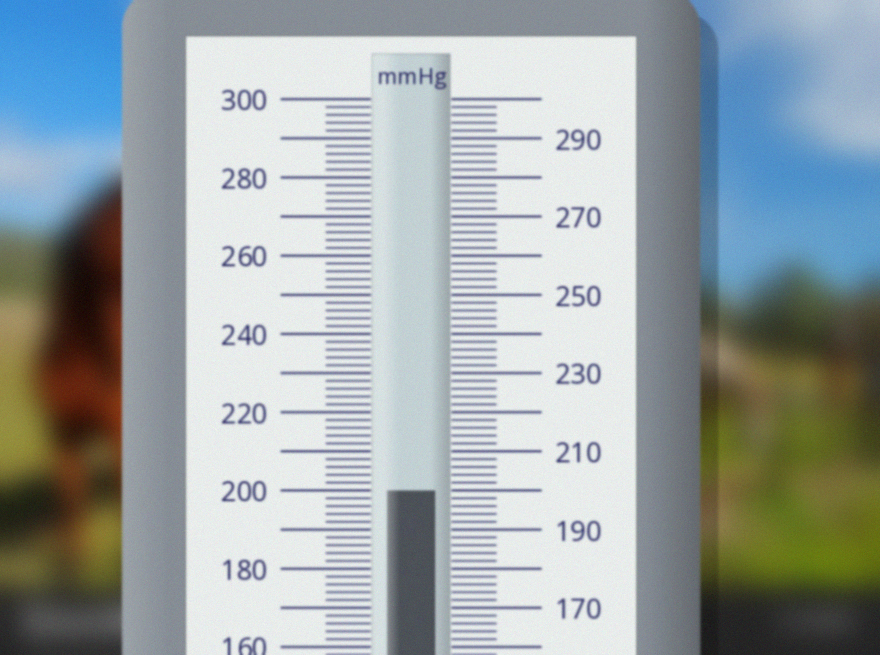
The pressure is mmHg 200
